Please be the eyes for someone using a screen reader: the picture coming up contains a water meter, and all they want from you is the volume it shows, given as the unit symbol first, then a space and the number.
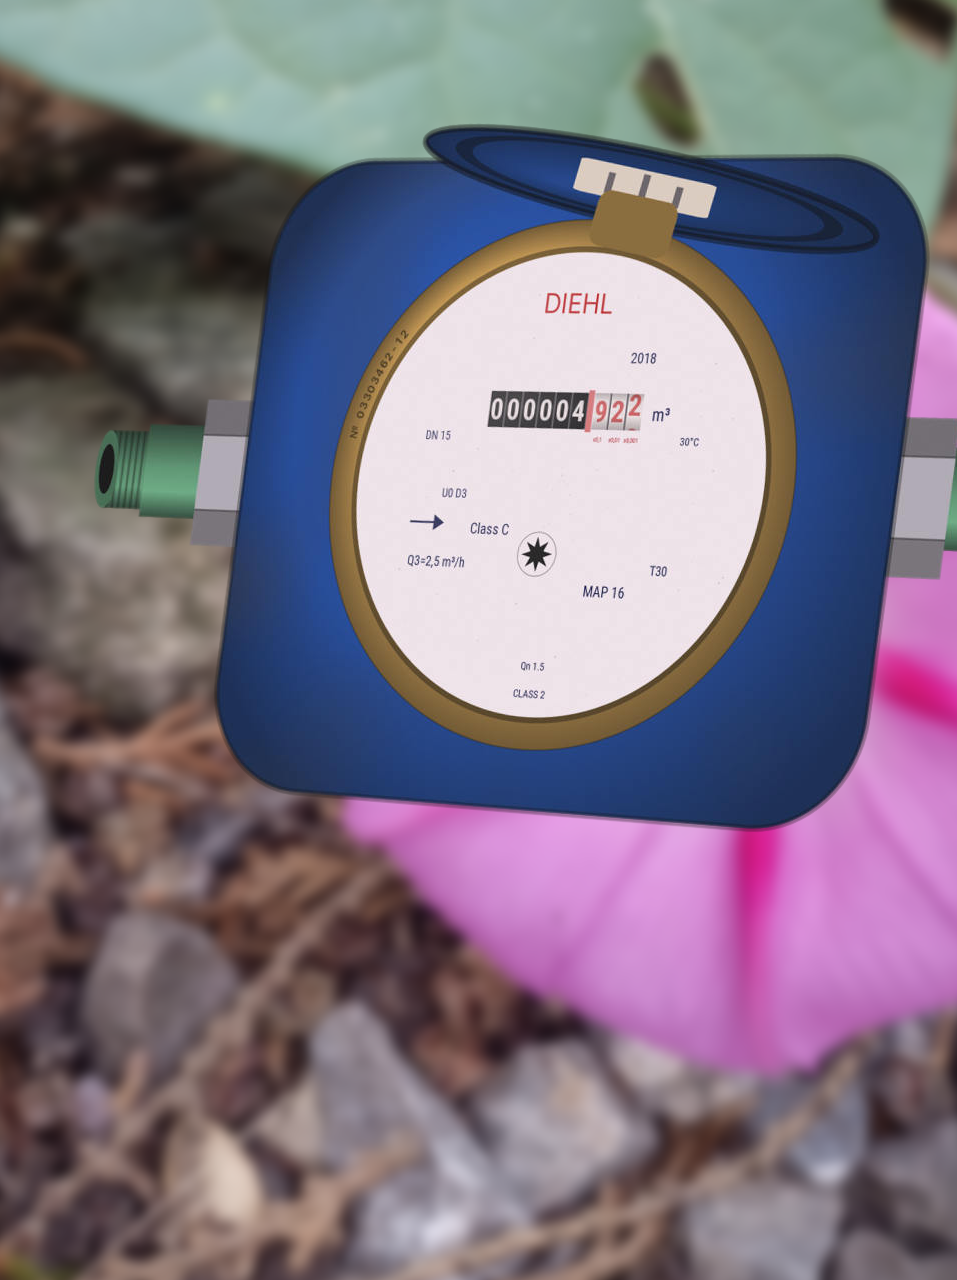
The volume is m³ 4.922
